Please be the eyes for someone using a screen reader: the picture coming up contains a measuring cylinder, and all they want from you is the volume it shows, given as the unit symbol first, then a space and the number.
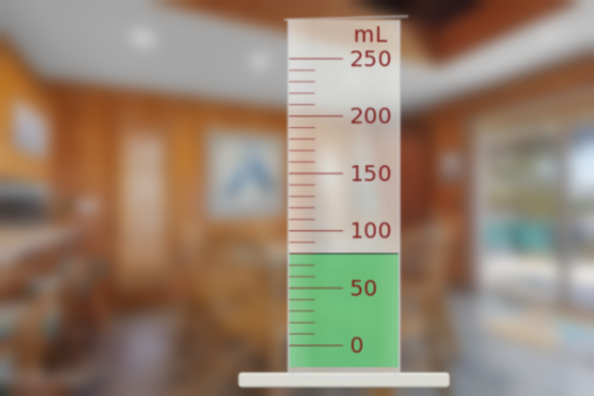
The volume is mL 80
